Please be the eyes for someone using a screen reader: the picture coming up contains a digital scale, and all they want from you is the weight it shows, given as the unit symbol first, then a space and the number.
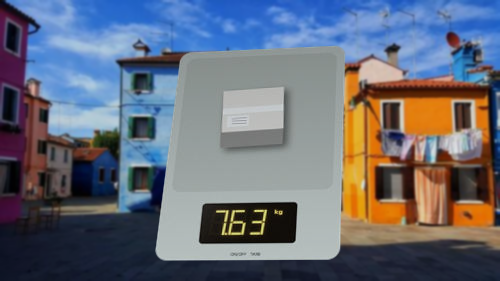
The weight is kg 7.63
